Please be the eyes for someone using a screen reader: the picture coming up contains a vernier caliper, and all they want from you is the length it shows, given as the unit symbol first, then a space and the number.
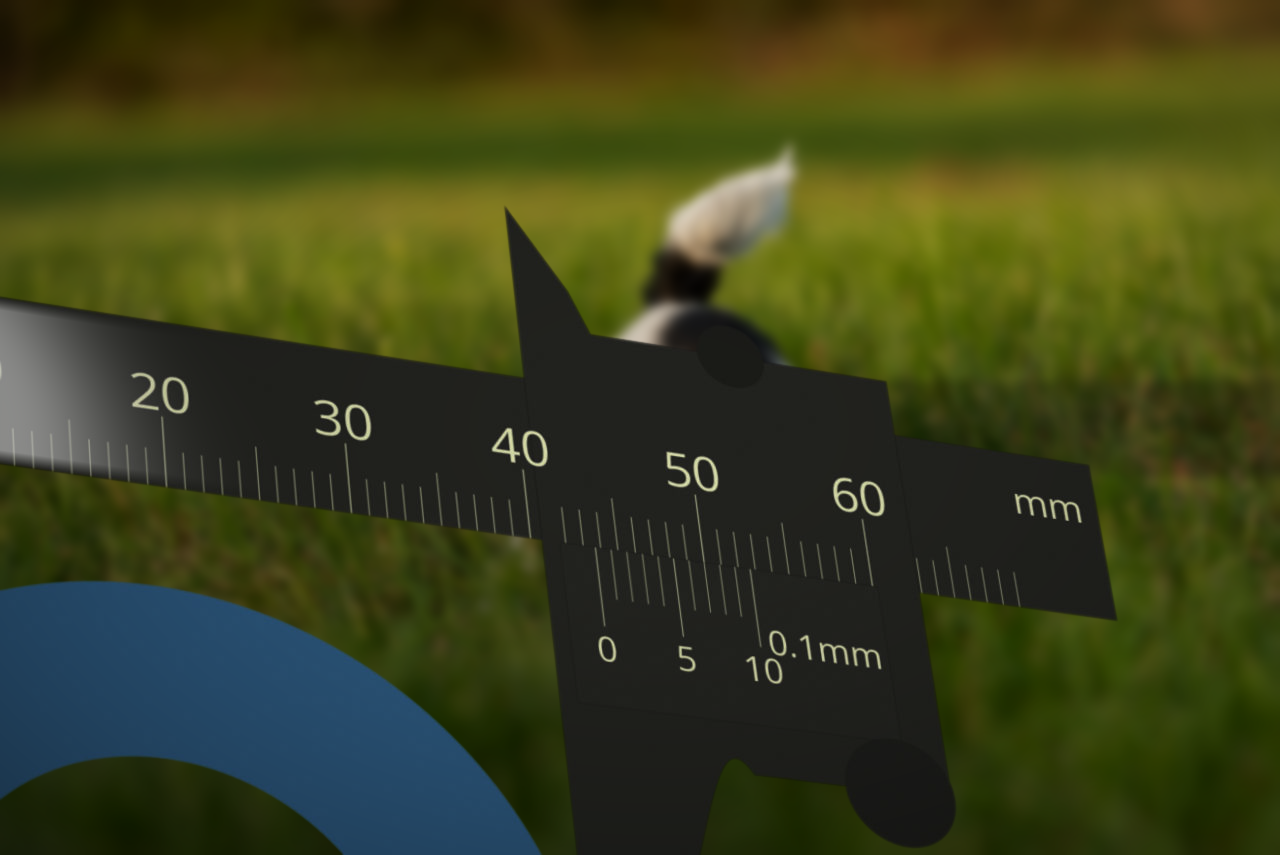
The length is mm 43.7
